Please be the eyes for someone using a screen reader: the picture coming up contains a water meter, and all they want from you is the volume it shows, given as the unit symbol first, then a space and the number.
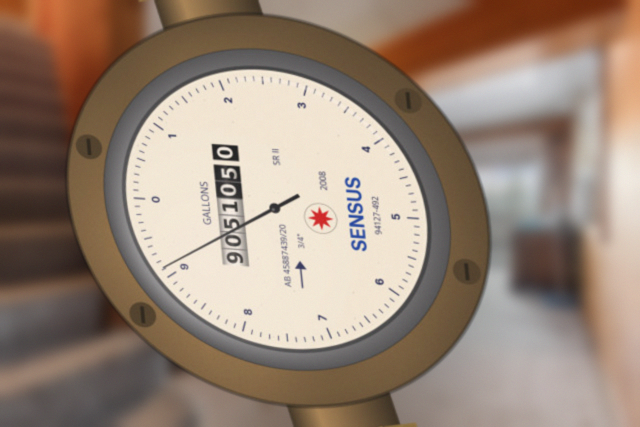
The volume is gal 9051049.1
